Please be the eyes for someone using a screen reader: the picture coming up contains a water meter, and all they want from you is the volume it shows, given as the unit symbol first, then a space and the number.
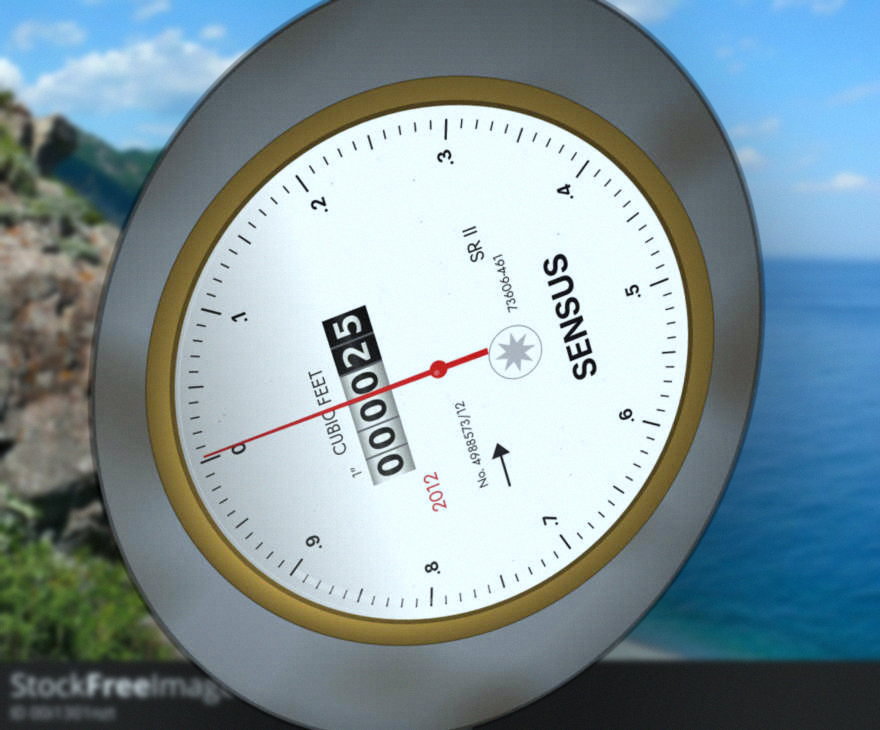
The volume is ft³ 25.00
